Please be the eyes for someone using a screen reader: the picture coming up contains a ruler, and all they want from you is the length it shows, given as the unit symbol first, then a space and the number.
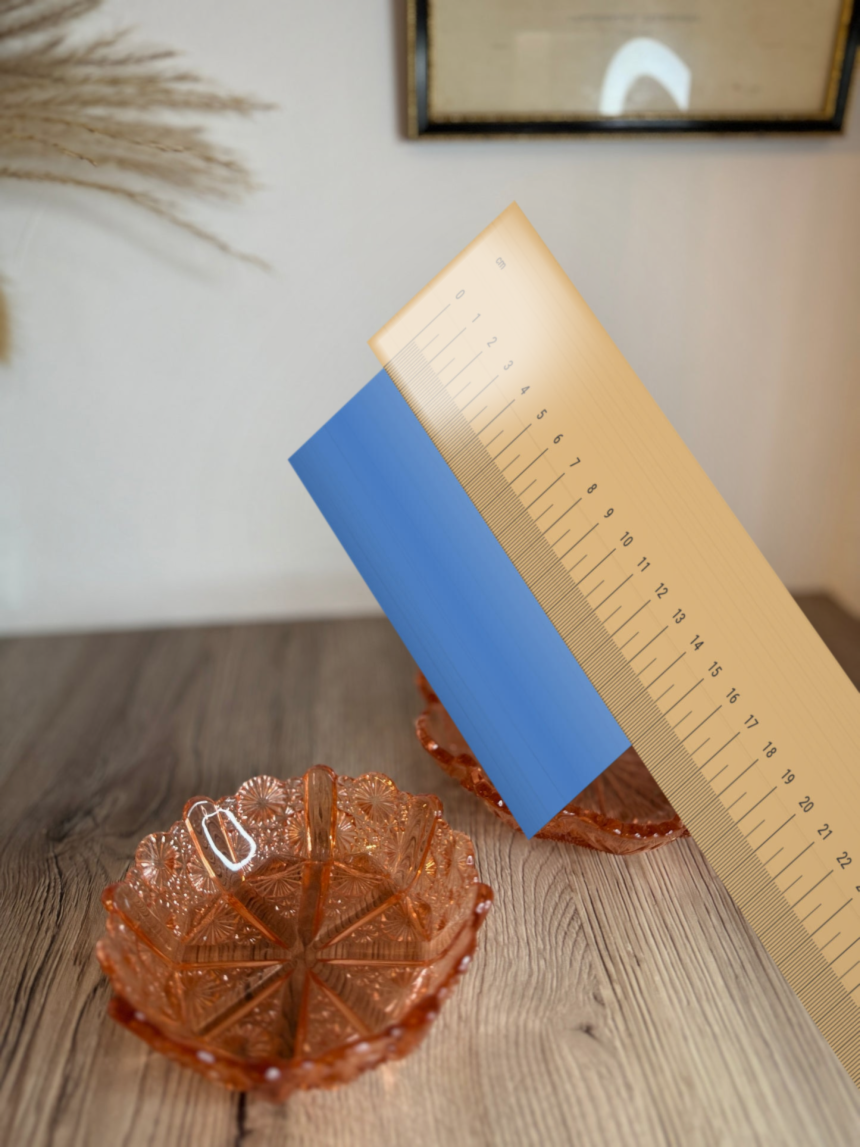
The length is cm 15
